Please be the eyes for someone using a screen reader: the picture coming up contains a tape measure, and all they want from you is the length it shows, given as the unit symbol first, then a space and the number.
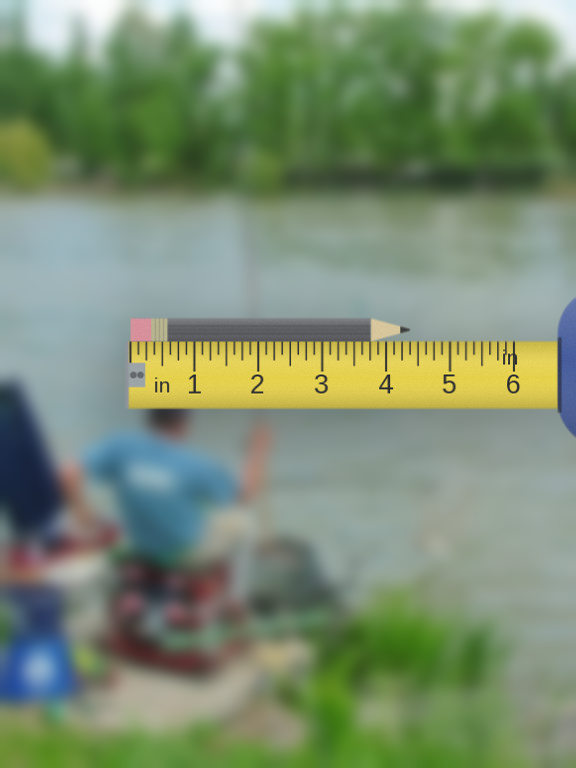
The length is in 4.375
